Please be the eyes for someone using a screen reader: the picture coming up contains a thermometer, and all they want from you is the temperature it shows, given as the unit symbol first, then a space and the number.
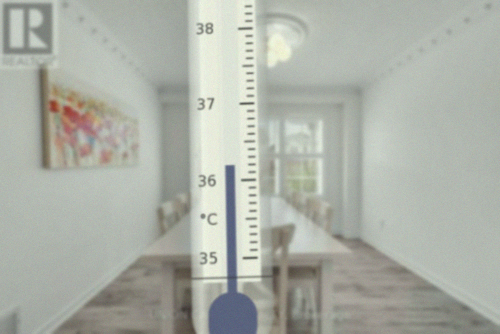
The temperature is °C 36.2
